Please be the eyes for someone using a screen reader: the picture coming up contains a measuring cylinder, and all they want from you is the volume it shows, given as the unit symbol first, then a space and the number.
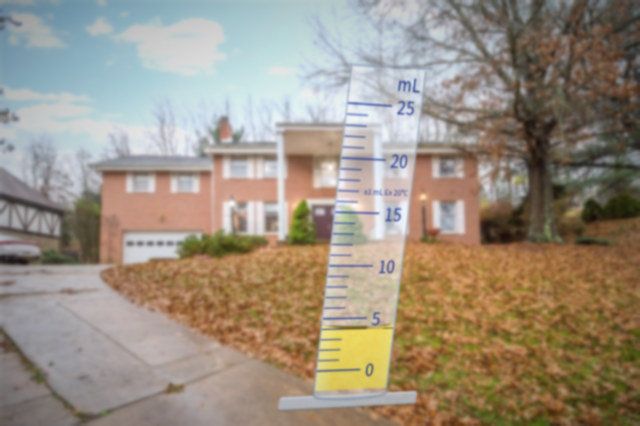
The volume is mL 4
